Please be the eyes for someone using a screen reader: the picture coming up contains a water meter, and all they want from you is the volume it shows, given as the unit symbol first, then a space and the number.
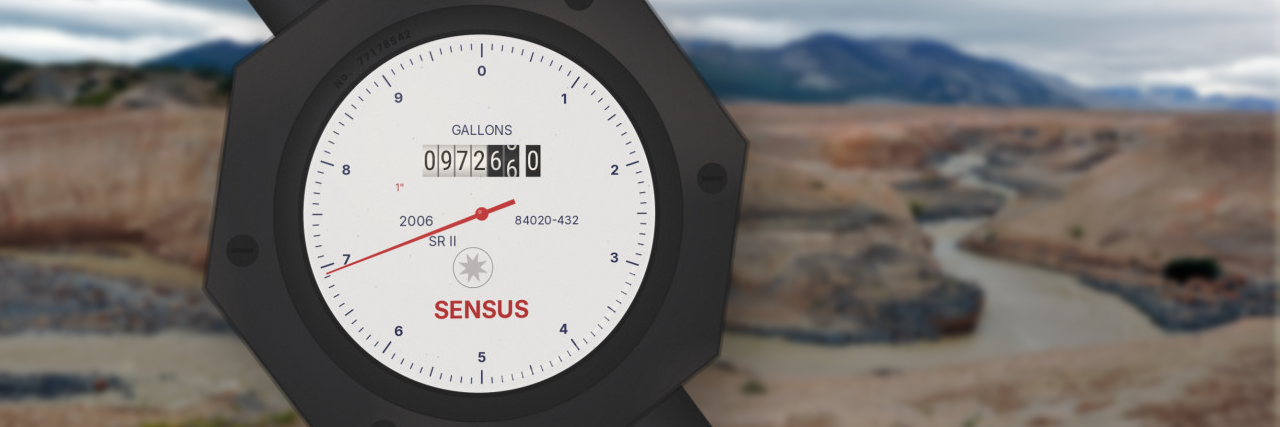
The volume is gal 972656.9
